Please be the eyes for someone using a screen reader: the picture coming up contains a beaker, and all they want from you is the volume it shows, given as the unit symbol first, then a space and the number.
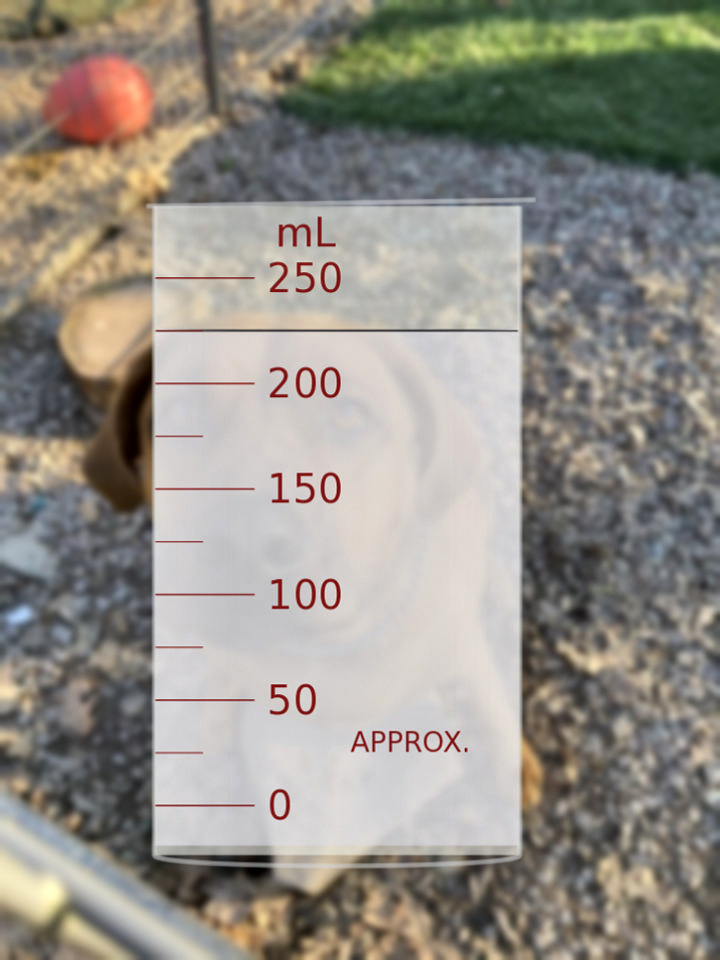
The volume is mL 225
